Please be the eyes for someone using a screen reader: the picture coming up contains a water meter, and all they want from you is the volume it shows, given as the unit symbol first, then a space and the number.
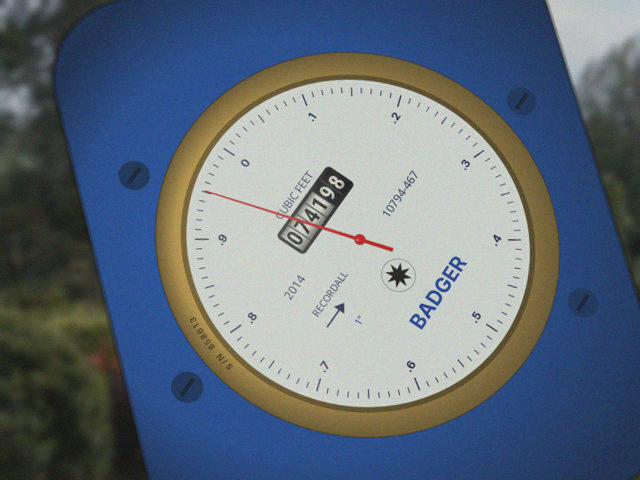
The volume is ft³ 74197.95
